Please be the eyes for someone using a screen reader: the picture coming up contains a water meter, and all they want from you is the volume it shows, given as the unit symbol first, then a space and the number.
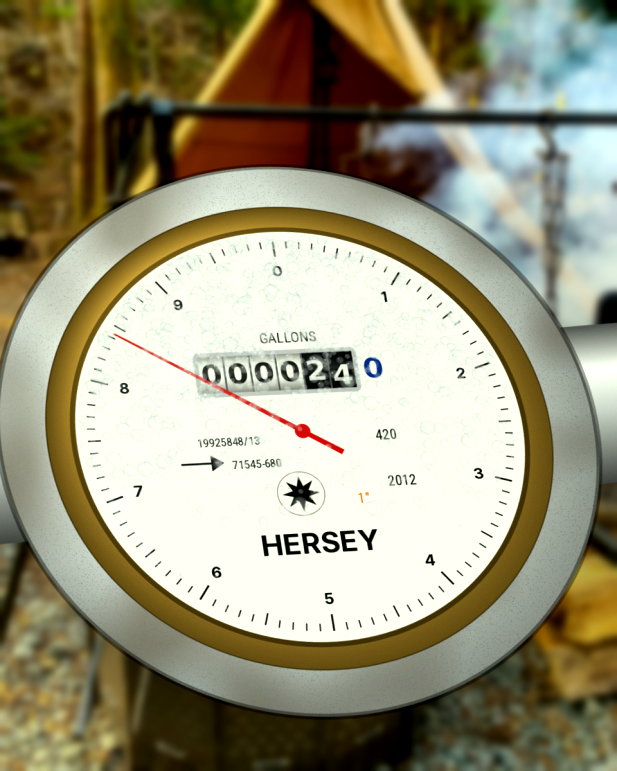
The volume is gal 238.4
